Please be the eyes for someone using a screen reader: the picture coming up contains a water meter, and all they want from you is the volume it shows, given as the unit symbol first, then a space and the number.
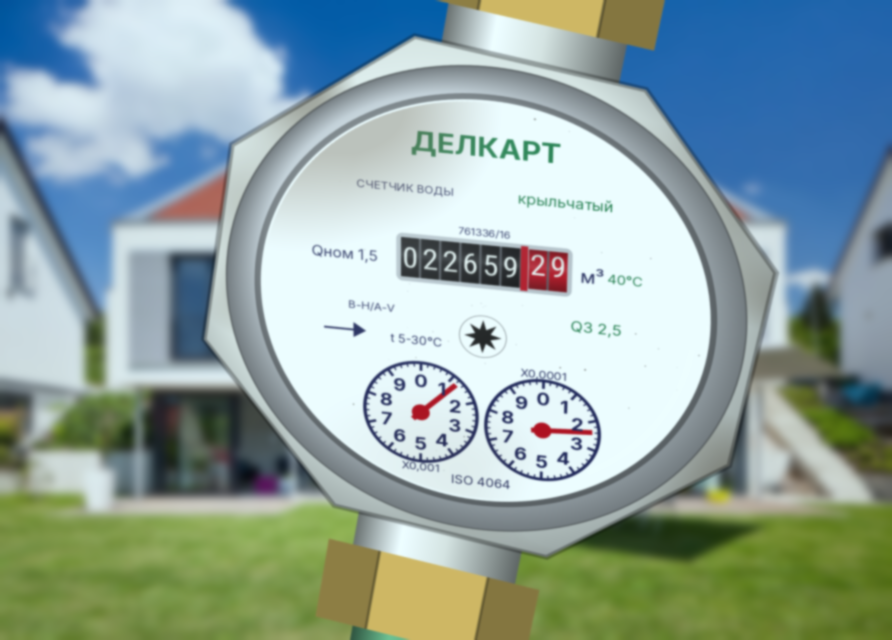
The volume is m³ 22659.2912
